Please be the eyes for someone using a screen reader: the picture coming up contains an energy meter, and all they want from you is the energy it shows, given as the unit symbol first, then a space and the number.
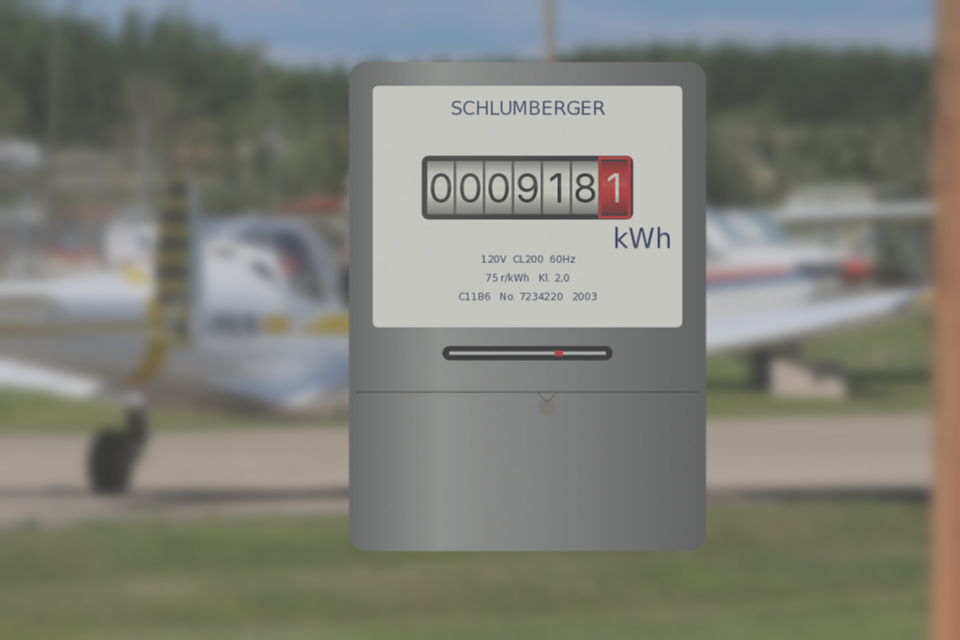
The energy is kWh 918.1
